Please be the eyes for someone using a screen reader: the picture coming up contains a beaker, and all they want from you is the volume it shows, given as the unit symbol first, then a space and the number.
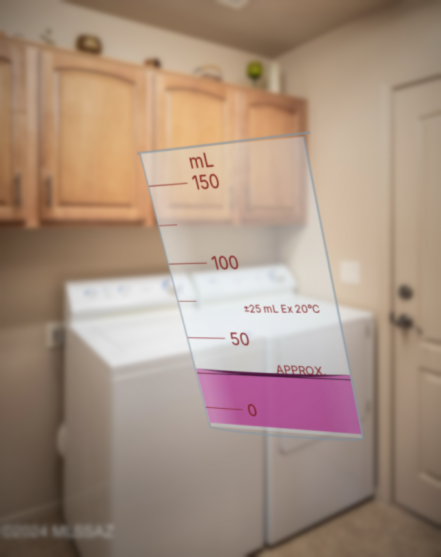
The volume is mL 25
